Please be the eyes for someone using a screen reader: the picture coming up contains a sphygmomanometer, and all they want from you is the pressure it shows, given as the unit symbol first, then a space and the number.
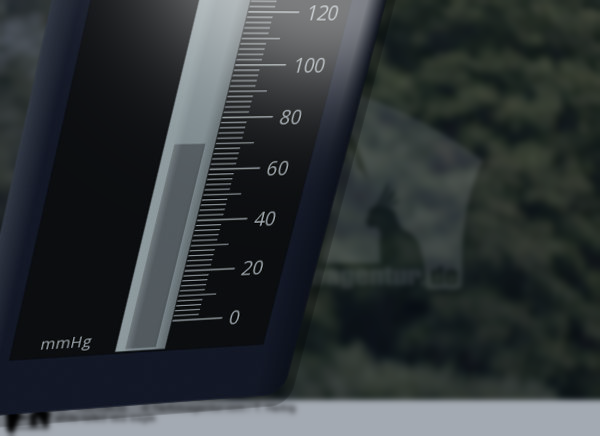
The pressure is mmHg 70
